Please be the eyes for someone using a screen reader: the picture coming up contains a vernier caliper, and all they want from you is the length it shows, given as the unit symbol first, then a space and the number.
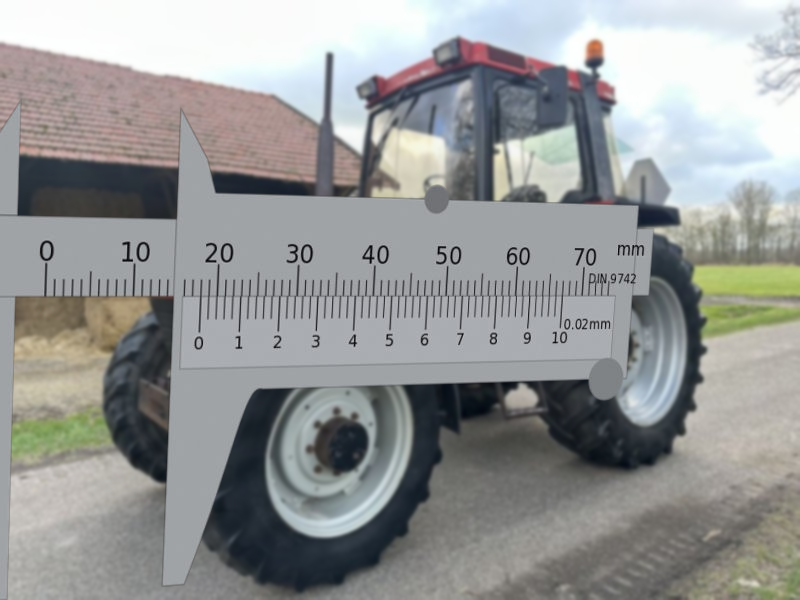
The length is mm 18.0
